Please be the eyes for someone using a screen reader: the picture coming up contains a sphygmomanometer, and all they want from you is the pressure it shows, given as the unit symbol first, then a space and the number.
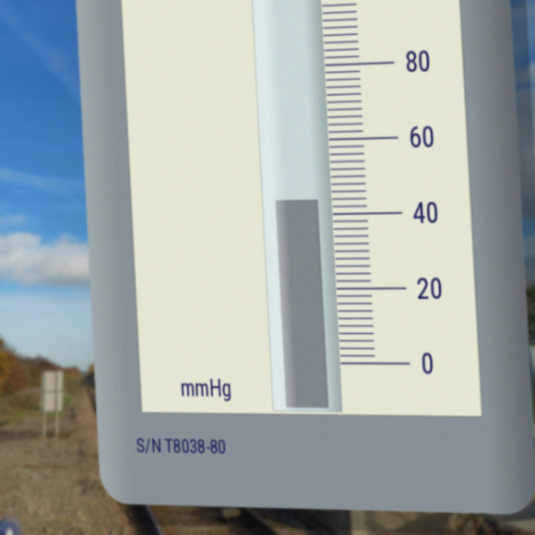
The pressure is mmHg 44
